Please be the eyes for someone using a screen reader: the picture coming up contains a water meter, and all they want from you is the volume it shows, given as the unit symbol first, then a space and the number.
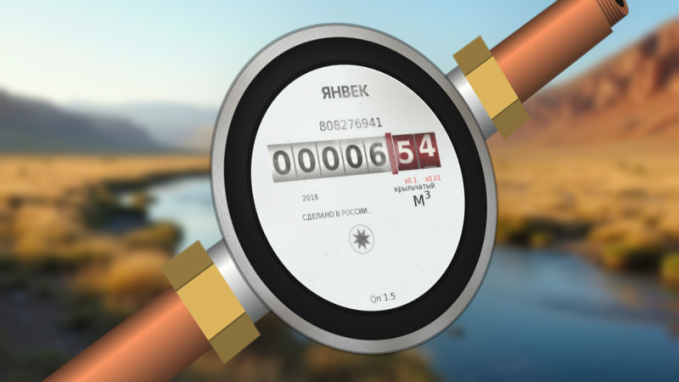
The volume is m³ 6.54
